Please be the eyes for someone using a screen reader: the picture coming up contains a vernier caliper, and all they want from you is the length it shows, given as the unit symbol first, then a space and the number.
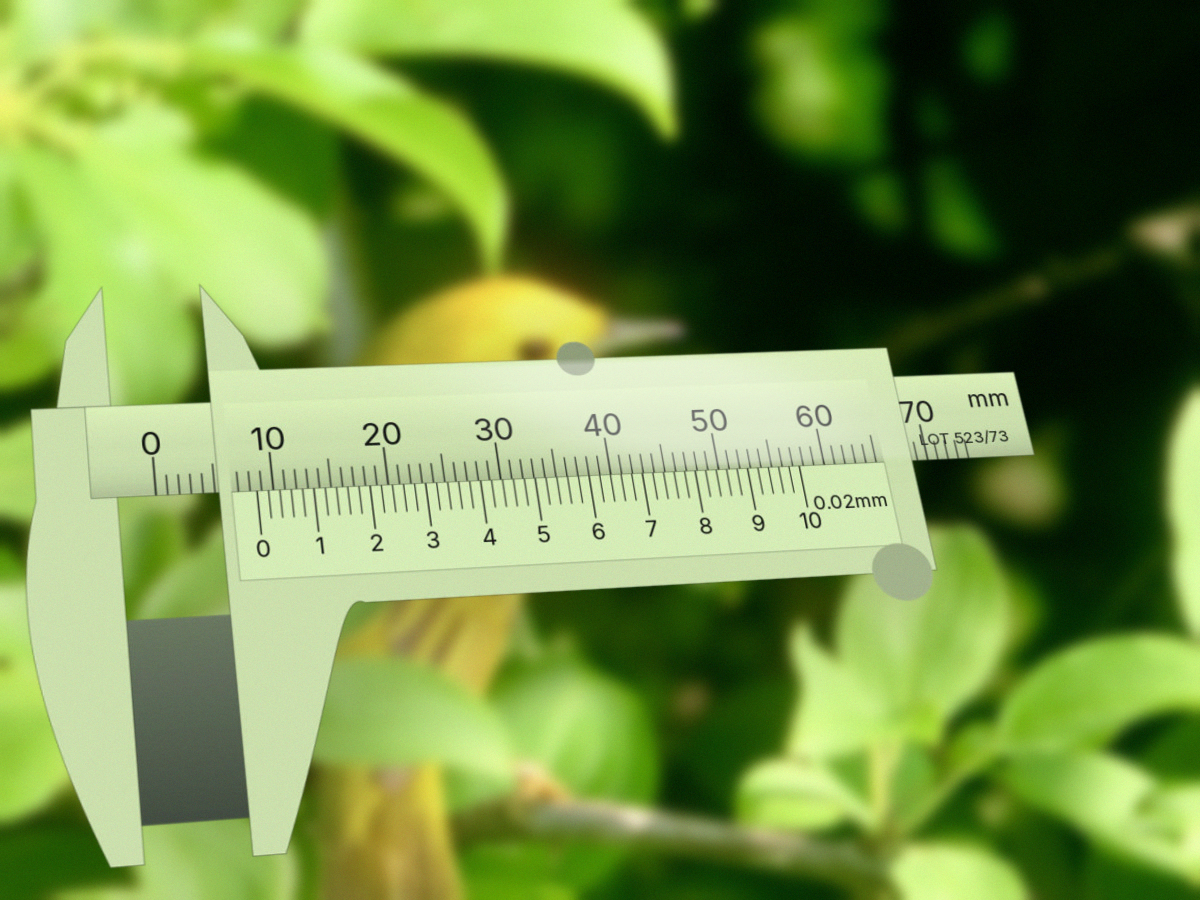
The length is mm 8.6
